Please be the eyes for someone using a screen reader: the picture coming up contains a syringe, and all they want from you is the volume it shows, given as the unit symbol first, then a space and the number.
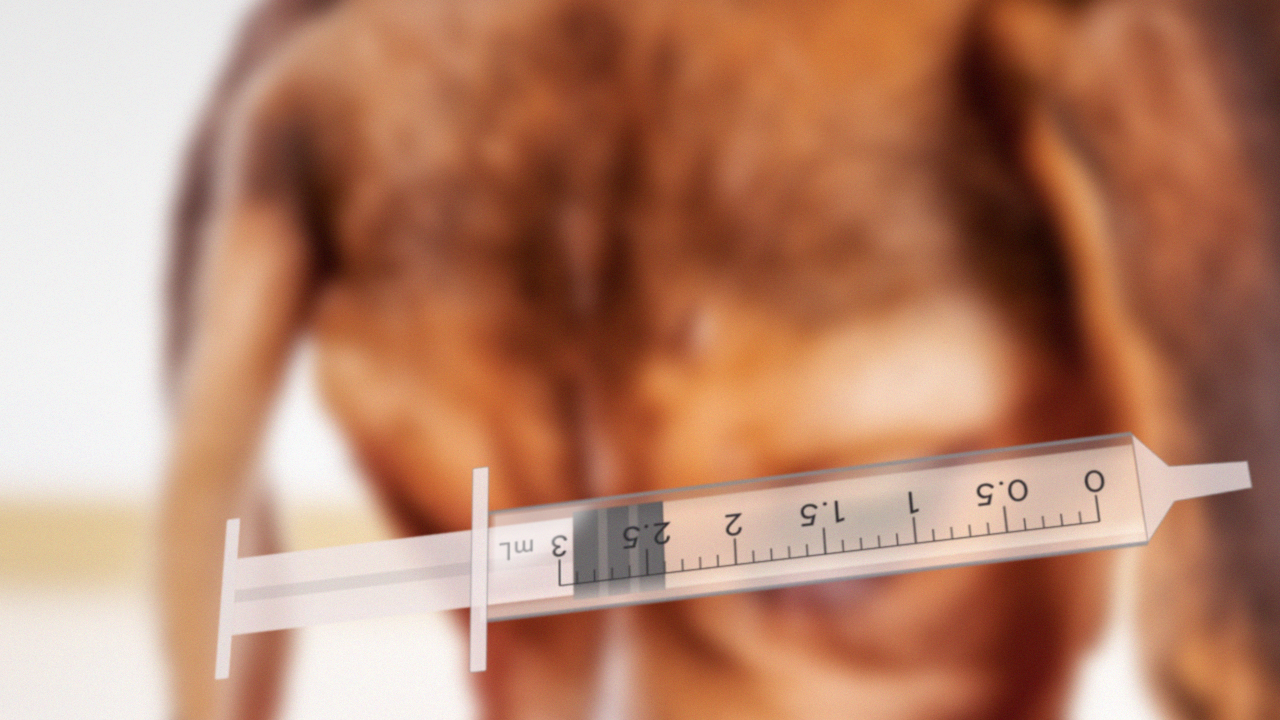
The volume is mL 2.4
